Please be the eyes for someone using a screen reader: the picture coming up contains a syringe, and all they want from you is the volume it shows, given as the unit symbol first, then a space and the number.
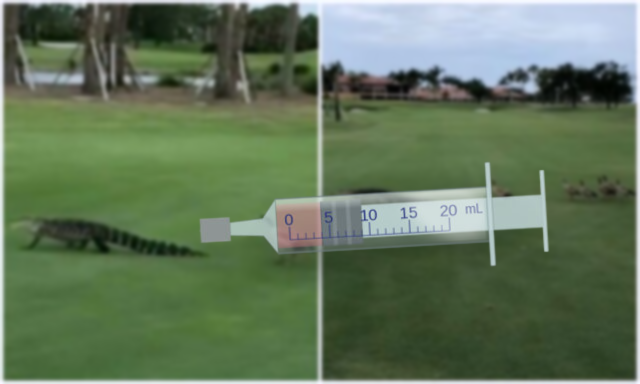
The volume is mL 4
